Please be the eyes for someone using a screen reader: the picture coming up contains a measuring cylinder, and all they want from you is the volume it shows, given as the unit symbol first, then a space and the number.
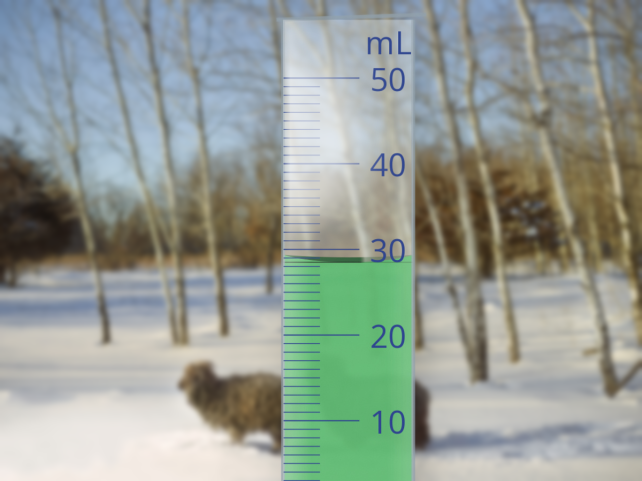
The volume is mL 28.5
